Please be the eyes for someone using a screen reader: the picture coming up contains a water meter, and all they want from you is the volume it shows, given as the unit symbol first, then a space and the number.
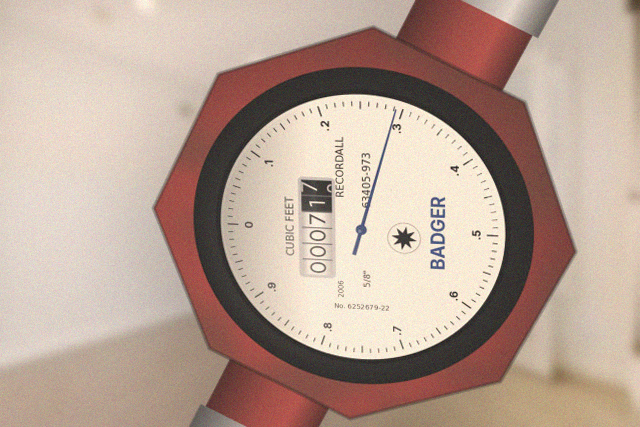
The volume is ft³ 717.29
